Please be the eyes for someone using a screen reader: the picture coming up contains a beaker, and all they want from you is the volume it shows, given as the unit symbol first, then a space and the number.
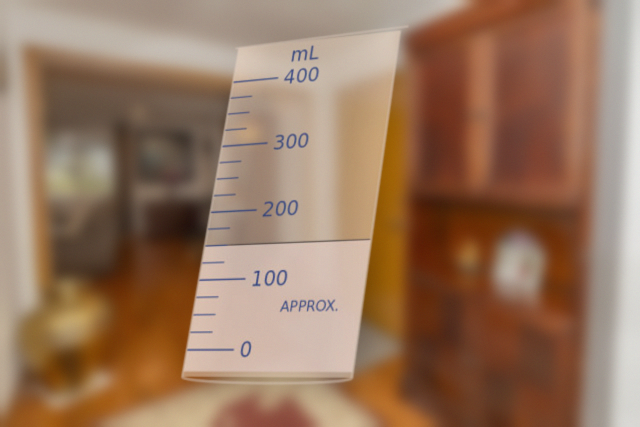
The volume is mL 150
